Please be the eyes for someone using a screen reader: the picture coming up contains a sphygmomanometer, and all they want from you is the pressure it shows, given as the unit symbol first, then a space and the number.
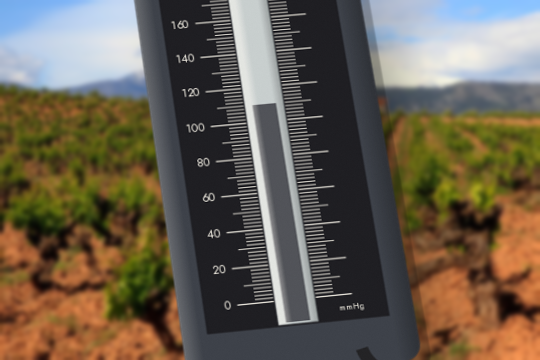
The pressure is mmHg 110
